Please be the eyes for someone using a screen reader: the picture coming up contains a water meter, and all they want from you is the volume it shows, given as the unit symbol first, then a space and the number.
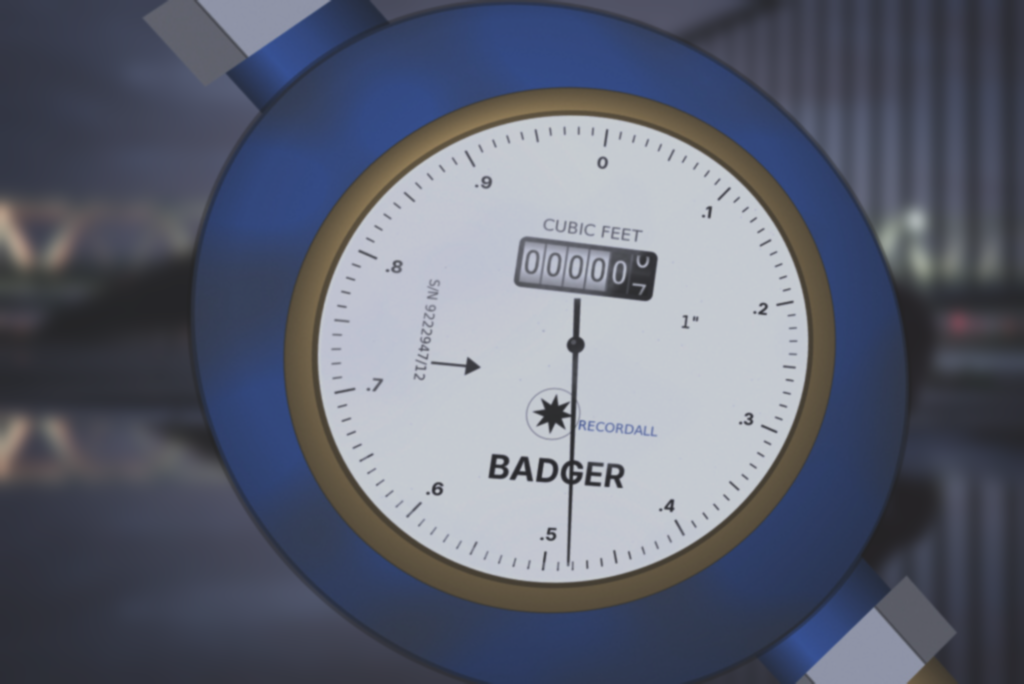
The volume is ft³ 6.48
